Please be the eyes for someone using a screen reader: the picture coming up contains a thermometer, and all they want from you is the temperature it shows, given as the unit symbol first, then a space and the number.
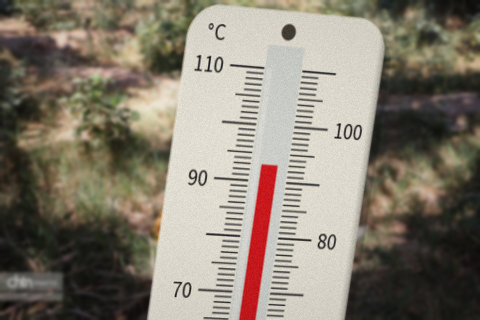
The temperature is °C 93
